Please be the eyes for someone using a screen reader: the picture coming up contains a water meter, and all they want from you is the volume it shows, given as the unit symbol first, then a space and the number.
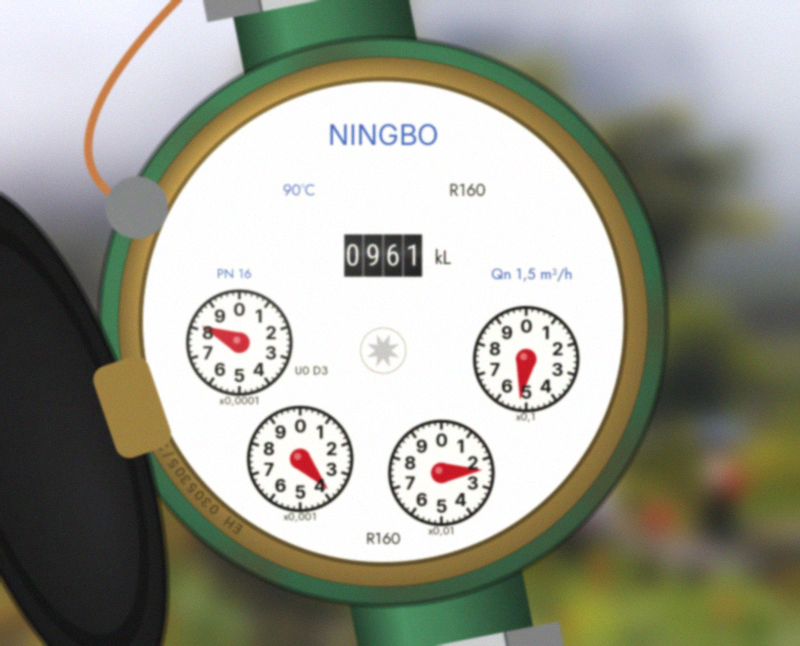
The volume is kL 961.5238
